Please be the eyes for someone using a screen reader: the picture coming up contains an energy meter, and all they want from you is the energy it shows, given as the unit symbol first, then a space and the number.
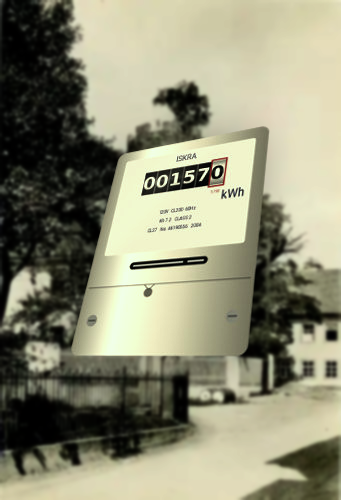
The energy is kWh 157.0
